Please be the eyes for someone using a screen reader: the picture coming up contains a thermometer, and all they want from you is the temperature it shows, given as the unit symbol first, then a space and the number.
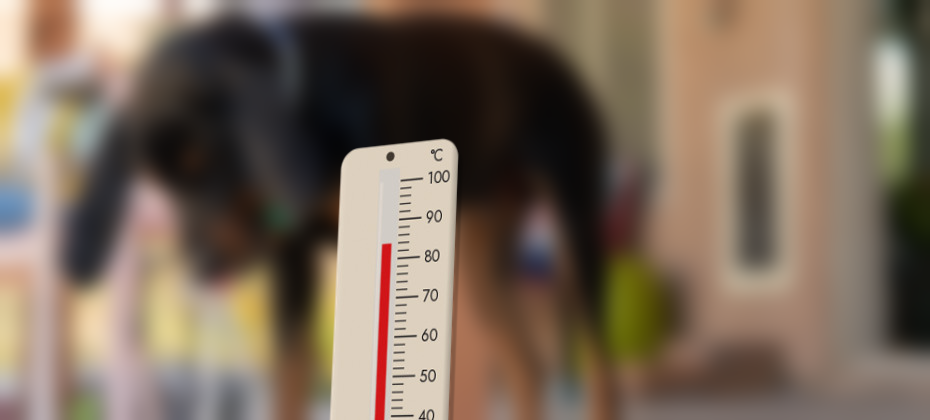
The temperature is °C 84
